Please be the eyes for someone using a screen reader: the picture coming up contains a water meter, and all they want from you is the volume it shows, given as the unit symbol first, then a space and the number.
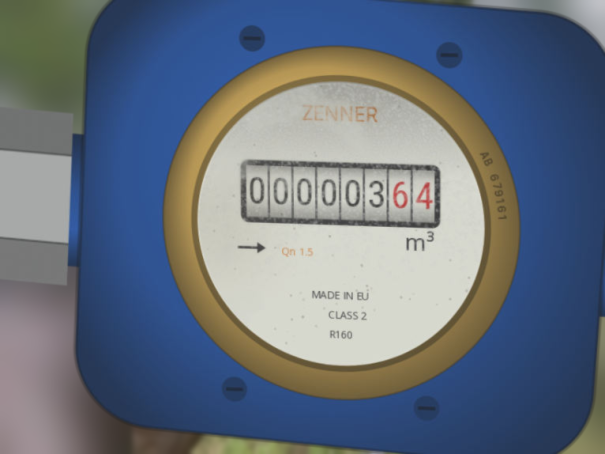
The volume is m³ 3.64
